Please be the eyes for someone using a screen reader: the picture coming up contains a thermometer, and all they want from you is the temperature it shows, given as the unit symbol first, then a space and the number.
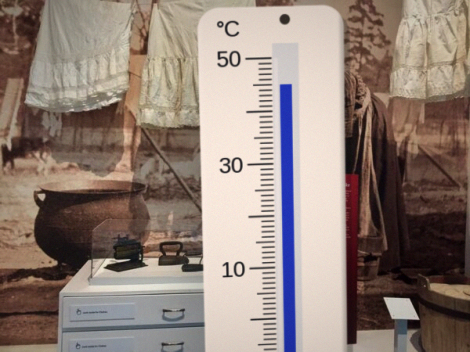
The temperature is °C 45
